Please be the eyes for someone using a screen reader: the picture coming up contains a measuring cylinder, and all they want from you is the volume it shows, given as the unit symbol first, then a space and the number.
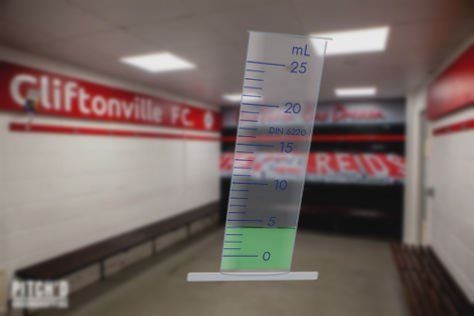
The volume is mL 4
